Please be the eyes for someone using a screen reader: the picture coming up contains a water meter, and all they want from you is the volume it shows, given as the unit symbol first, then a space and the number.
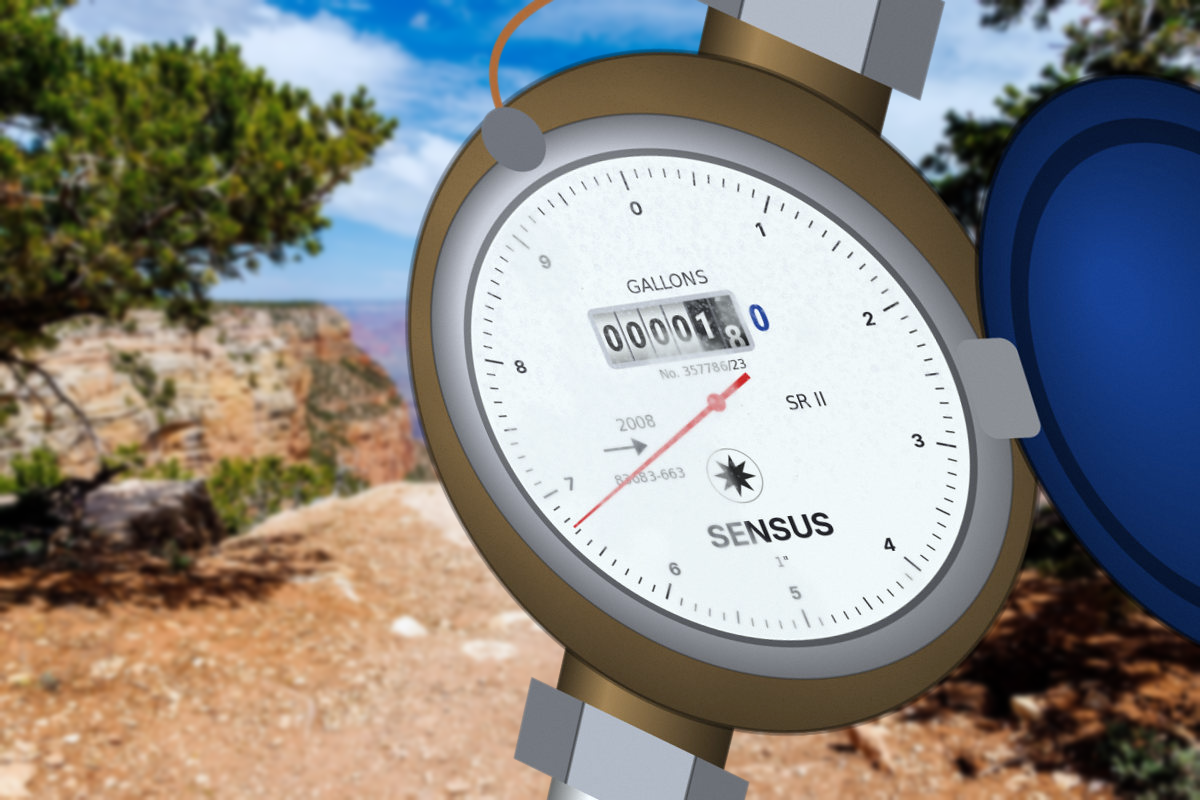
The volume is gal 176.7
